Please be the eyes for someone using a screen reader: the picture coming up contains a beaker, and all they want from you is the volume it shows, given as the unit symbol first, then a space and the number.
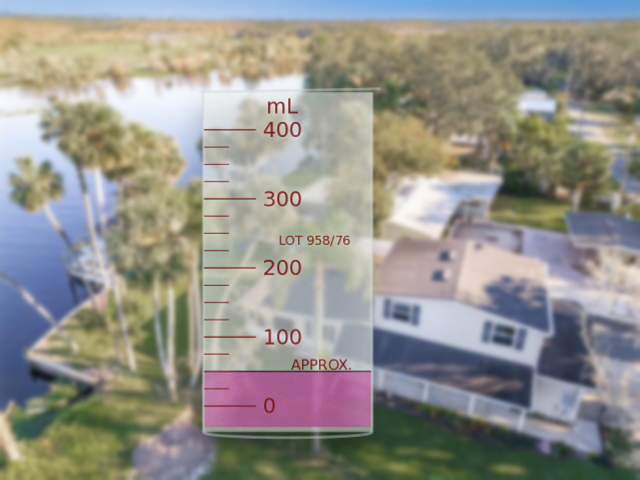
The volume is mL 50
